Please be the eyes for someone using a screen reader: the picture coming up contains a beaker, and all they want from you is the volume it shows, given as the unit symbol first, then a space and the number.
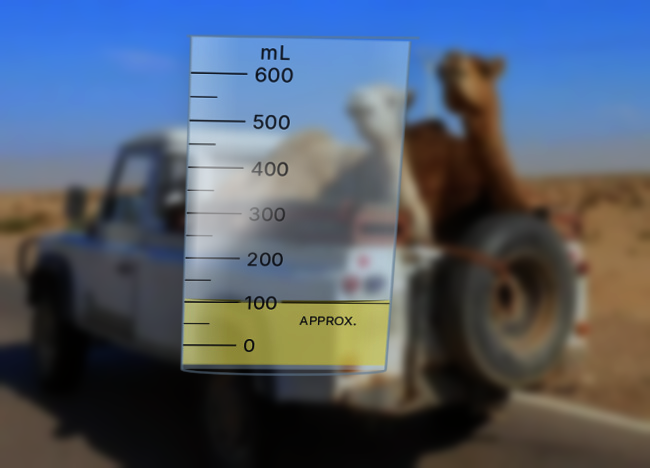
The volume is mL 100
